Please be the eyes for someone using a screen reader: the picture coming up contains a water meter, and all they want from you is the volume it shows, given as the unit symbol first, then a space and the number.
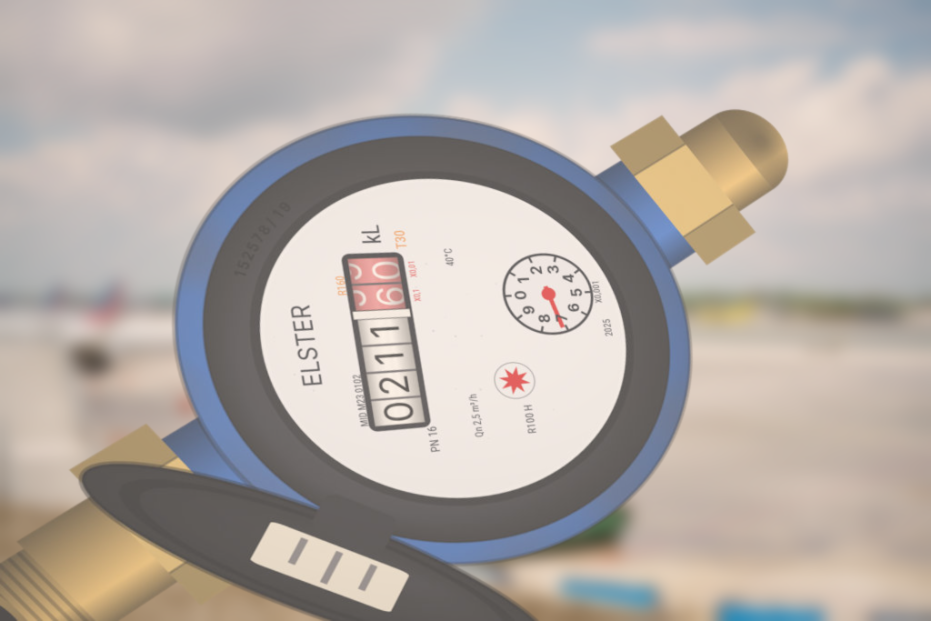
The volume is kL 211.597
